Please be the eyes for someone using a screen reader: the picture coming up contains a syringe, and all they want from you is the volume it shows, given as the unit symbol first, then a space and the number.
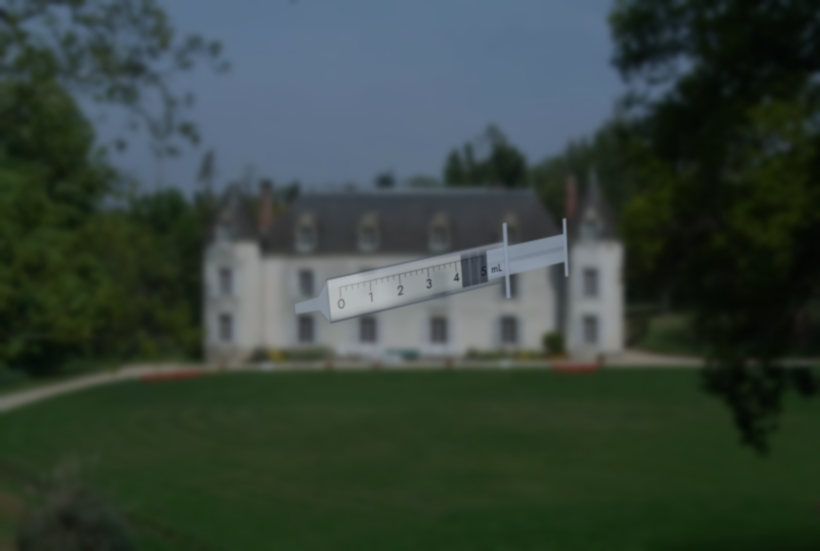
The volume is mL 4.2
